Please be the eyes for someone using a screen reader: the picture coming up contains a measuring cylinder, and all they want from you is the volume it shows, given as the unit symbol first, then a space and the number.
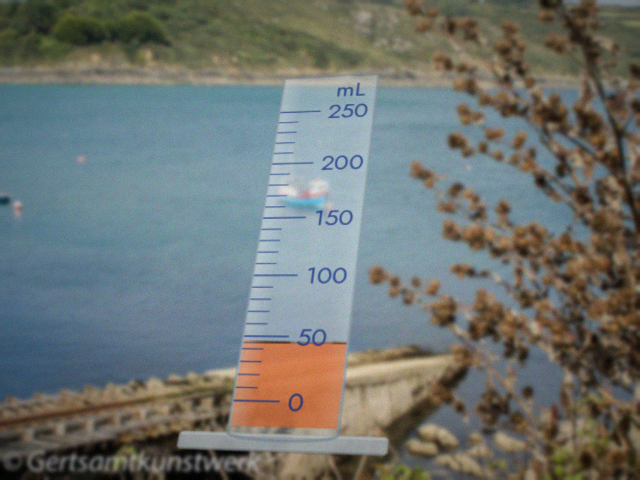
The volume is mL 45
